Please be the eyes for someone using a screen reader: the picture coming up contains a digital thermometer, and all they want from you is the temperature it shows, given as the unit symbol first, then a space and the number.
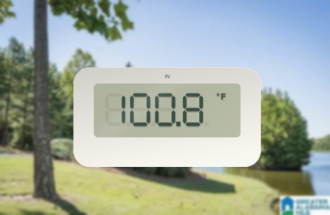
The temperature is °F 100.8
